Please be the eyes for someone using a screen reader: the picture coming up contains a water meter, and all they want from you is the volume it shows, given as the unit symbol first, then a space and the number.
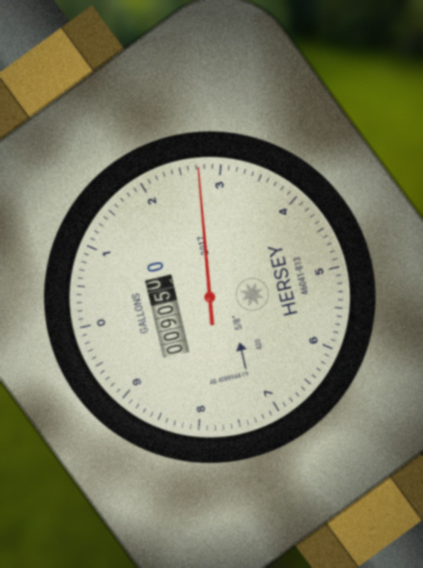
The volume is gal 90502.7
